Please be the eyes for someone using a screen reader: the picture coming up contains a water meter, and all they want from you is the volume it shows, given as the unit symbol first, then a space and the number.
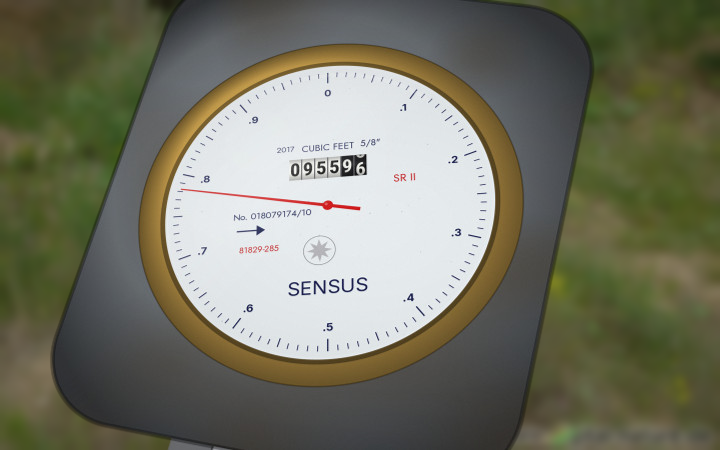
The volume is ft³ 95595.78
